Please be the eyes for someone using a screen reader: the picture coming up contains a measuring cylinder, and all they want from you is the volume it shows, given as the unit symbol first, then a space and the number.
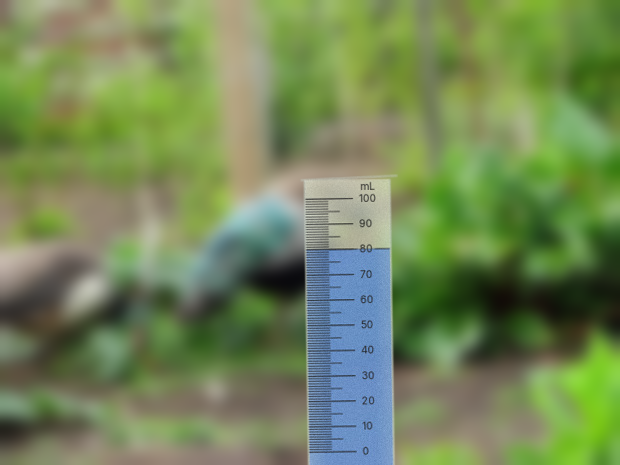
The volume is mL 80
